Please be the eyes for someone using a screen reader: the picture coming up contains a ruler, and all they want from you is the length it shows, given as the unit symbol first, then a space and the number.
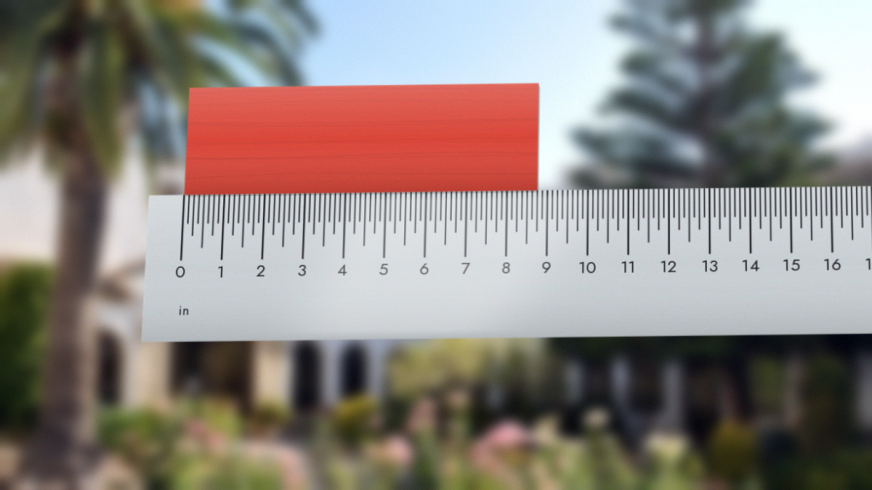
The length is in 8.75
